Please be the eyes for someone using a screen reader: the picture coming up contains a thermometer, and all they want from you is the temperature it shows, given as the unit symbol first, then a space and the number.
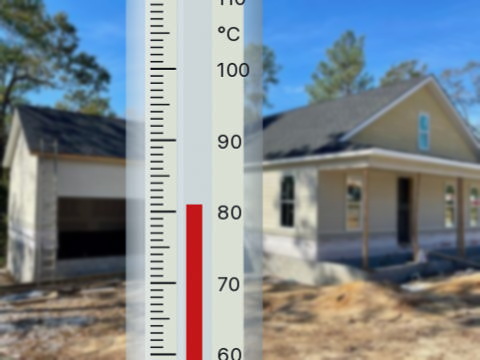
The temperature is °C 81
